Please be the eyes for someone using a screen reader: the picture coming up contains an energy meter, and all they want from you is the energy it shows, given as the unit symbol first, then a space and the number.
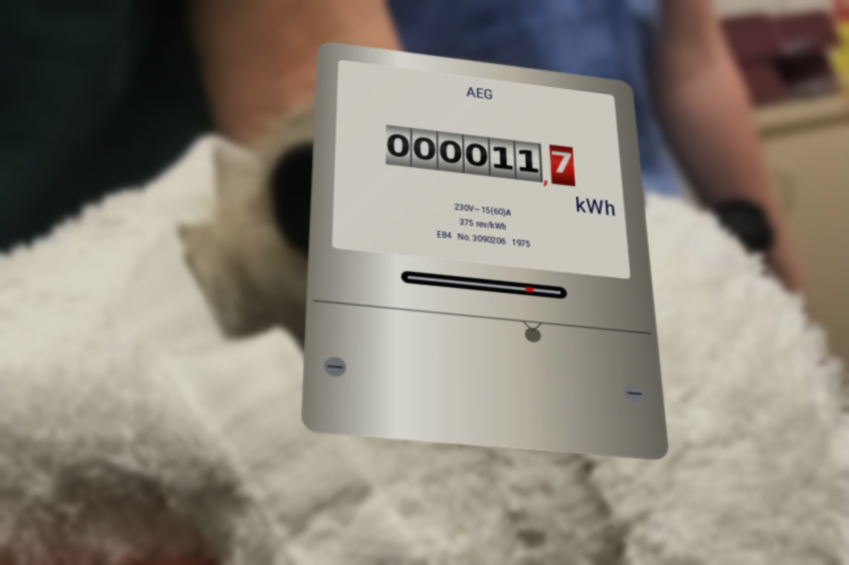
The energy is kWh 11.7
